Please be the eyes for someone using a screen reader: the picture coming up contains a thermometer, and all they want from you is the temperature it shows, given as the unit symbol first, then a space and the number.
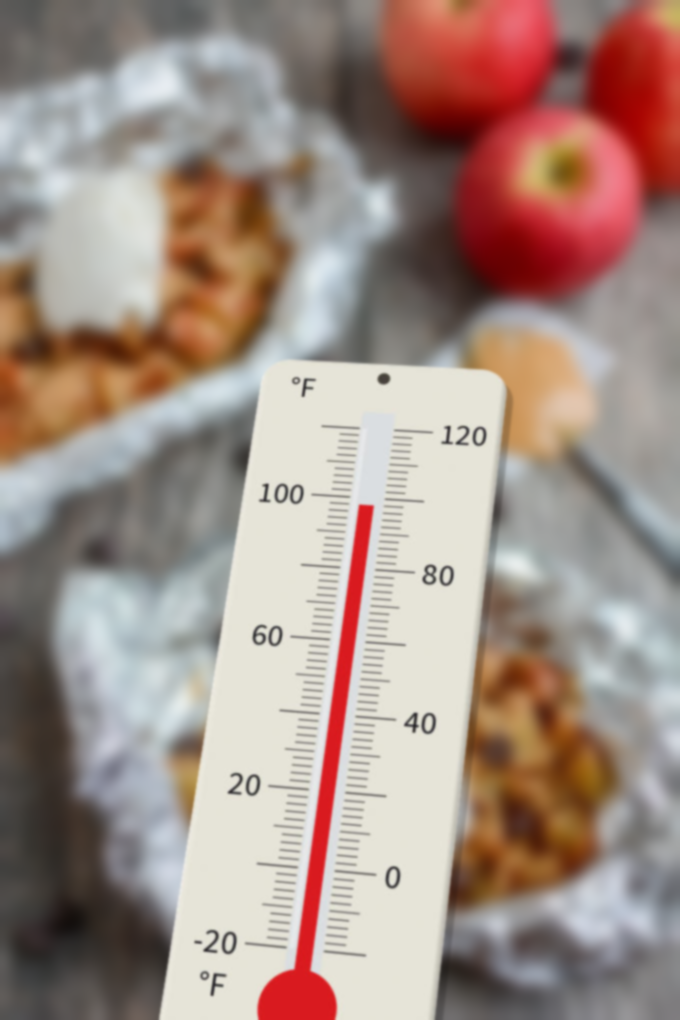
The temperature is °F 98
